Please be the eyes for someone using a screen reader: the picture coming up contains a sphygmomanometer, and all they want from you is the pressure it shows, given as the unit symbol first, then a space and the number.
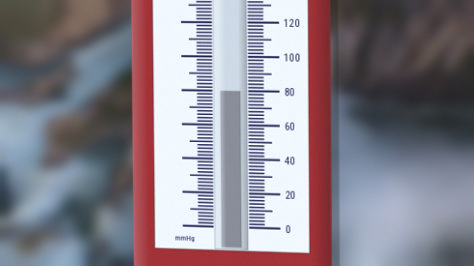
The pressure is mmHg 80
